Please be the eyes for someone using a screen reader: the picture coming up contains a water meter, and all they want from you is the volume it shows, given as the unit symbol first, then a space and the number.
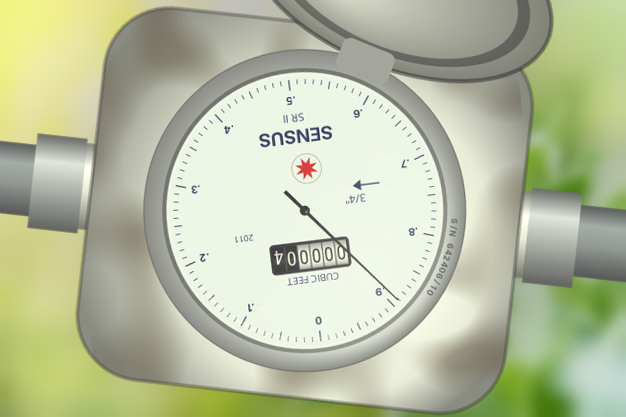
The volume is ft³ 3.89
